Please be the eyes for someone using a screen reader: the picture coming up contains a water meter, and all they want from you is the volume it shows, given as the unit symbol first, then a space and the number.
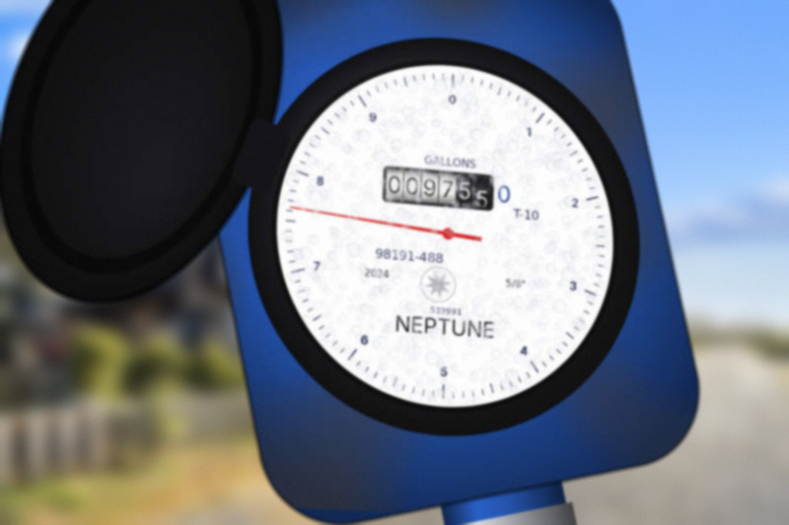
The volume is gal 97547.6
